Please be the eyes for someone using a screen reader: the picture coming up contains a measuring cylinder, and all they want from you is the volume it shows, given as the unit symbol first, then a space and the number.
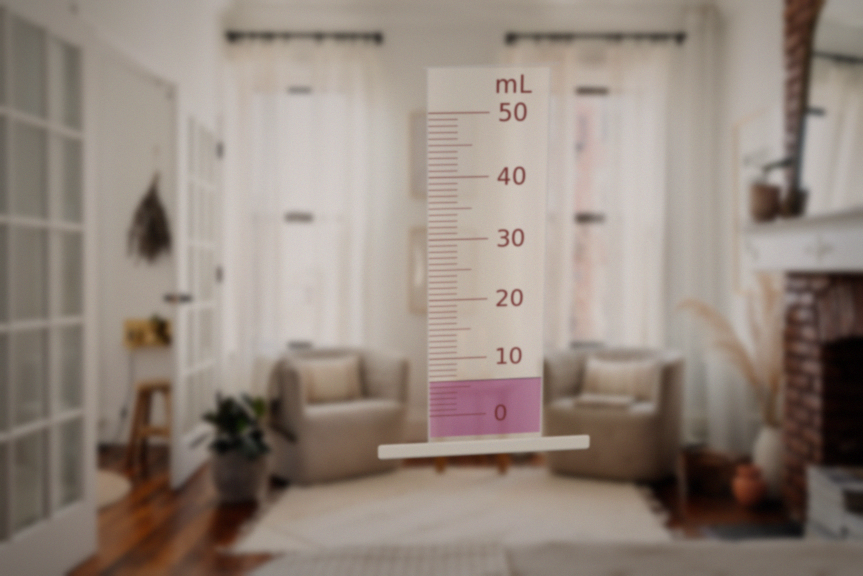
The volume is mL 6
